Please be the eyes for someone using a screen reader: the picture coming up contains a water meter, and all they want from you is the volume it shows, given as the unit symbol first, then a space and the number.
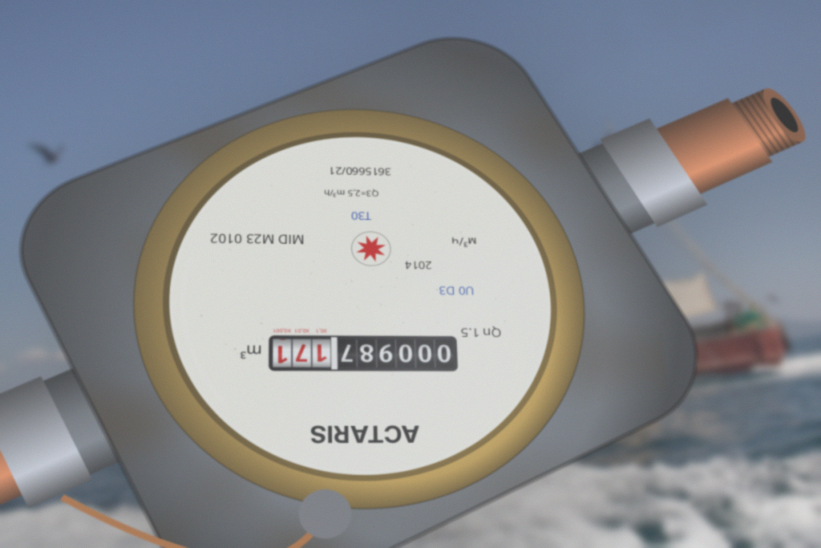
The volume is m³ 987.171
